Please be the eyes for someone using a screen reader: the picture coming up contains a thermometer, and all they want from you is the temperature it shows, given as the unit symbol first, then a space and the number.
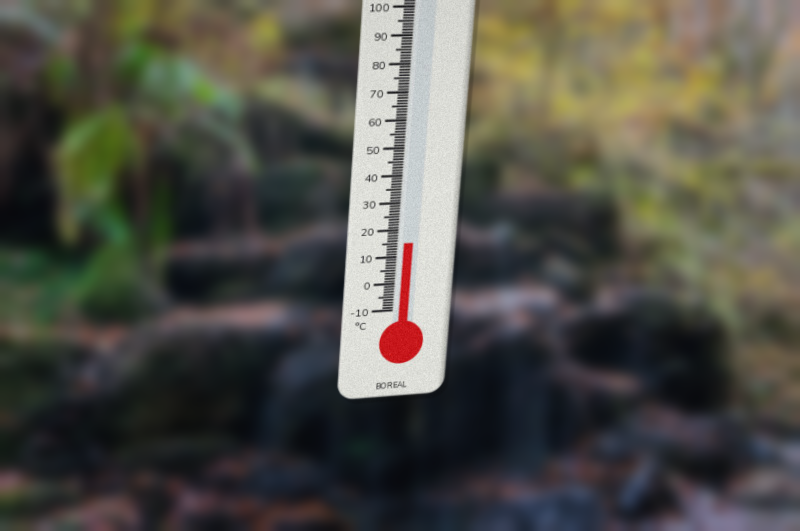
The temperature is °C 15
